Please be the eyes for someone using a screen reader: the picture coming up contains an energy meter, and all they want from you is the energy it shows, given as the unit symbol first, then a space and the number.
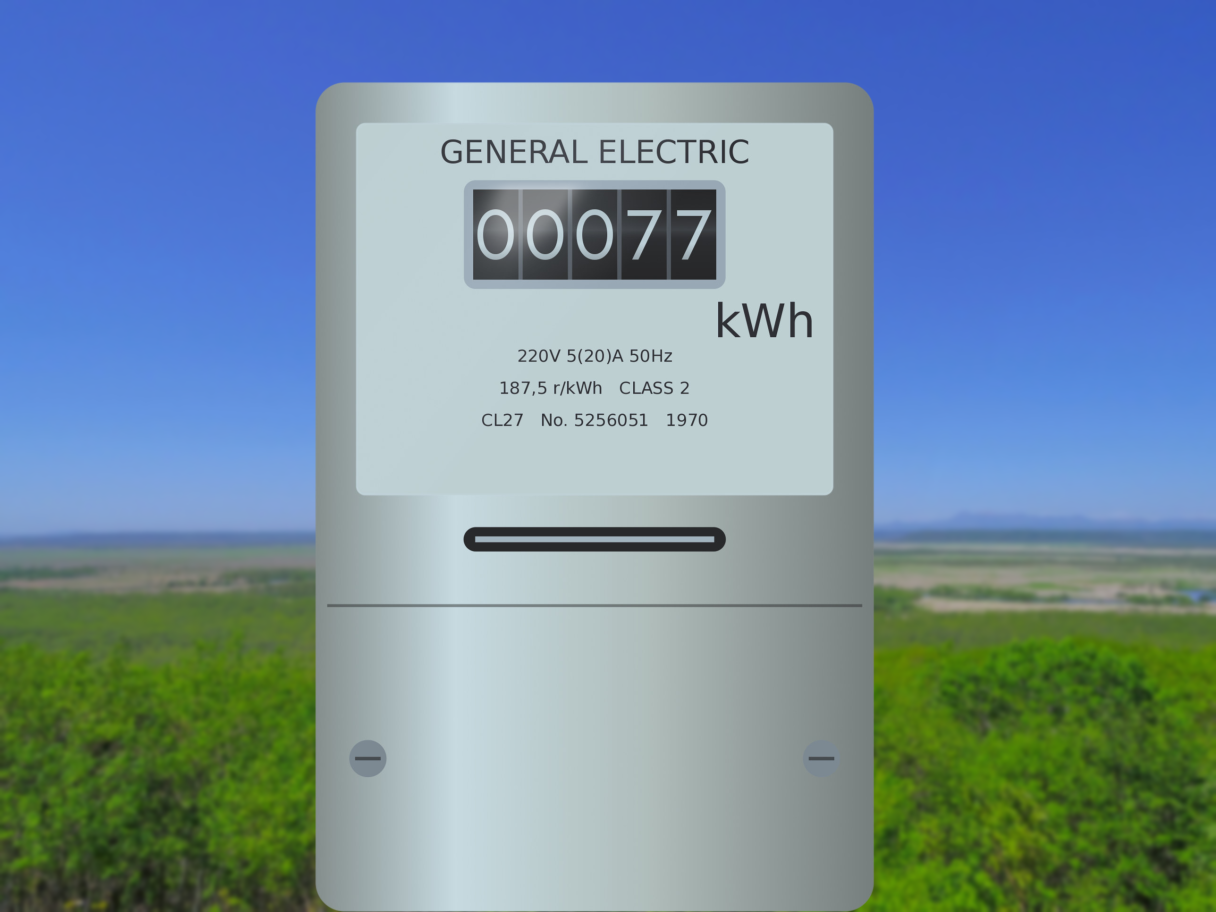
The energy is kWh 77
